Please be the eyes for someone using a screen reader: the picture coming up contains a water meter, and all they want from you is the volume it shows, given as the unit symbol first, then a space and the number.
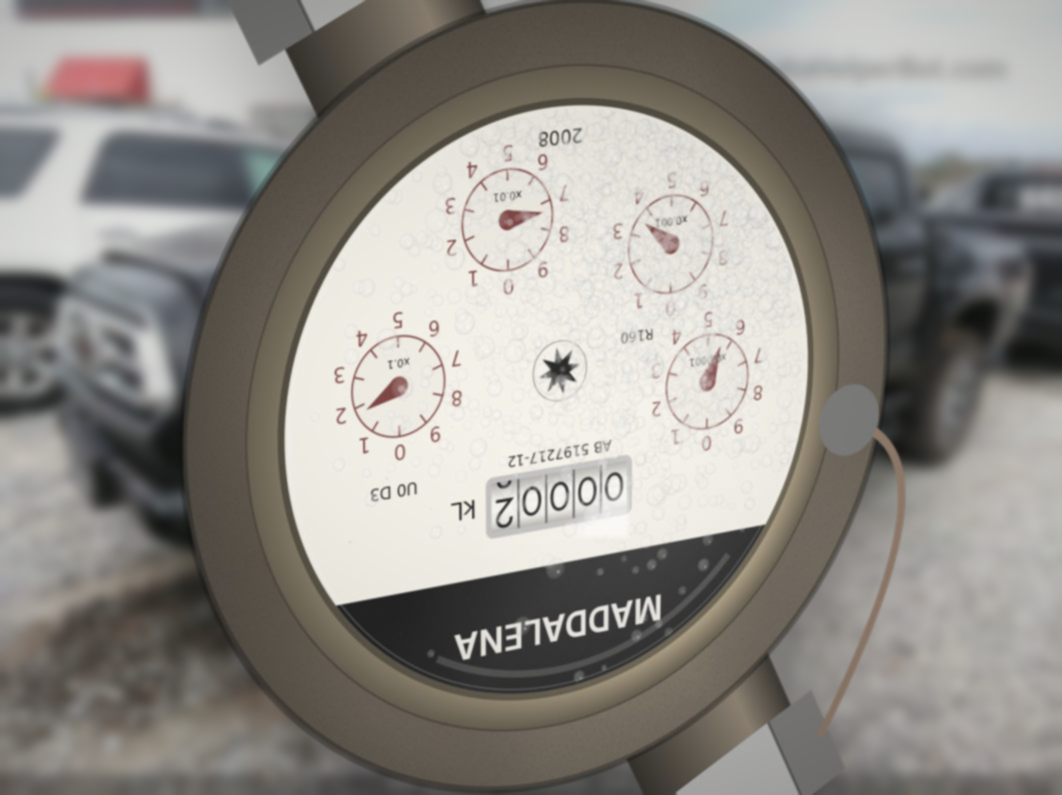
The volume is kL 2.1735
